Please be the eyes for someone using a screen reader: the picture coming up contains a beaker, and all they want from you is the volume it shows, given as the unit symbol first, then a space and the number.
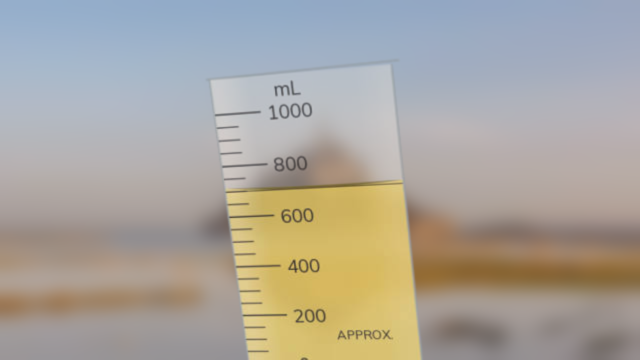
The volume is mL 700
